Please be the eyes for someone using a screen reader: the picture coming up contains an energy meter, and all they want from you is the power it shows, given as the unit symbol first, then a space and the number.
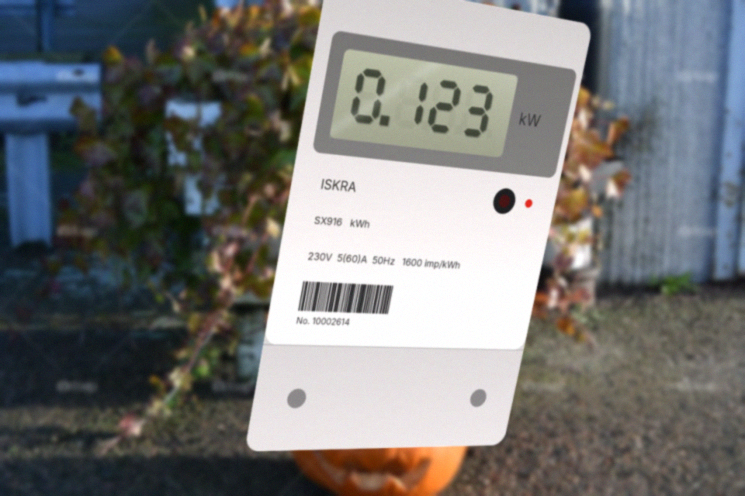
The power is kW 0.123
